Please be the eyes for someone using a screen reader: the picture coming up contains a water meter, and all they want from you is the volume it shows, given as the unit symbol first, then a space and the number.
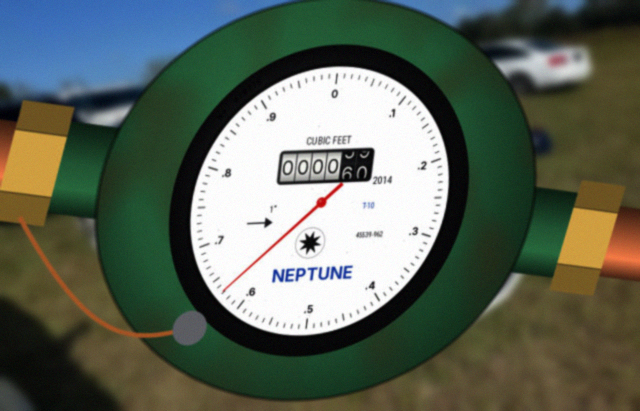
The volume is ft³ 59.63
